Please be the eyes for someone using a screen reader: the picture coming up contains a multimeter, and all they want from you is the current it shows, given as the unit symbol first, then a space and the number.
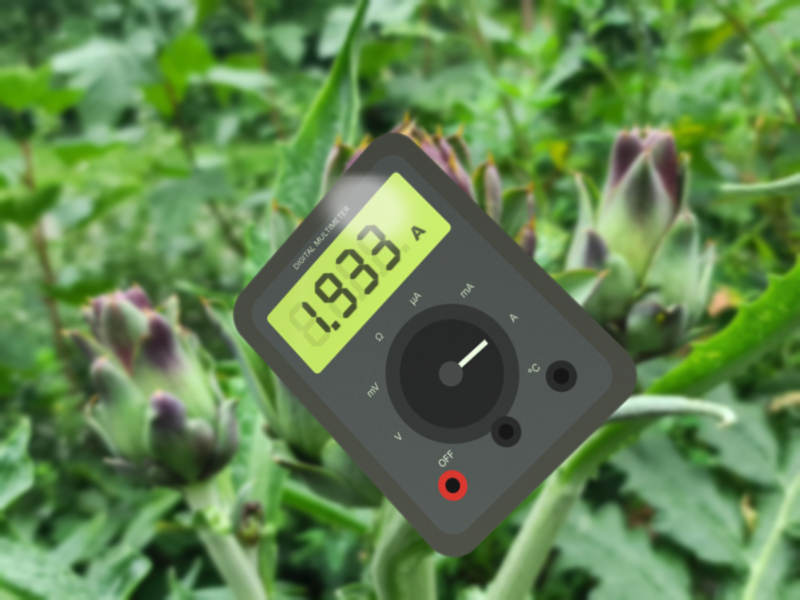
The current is A 1.933
